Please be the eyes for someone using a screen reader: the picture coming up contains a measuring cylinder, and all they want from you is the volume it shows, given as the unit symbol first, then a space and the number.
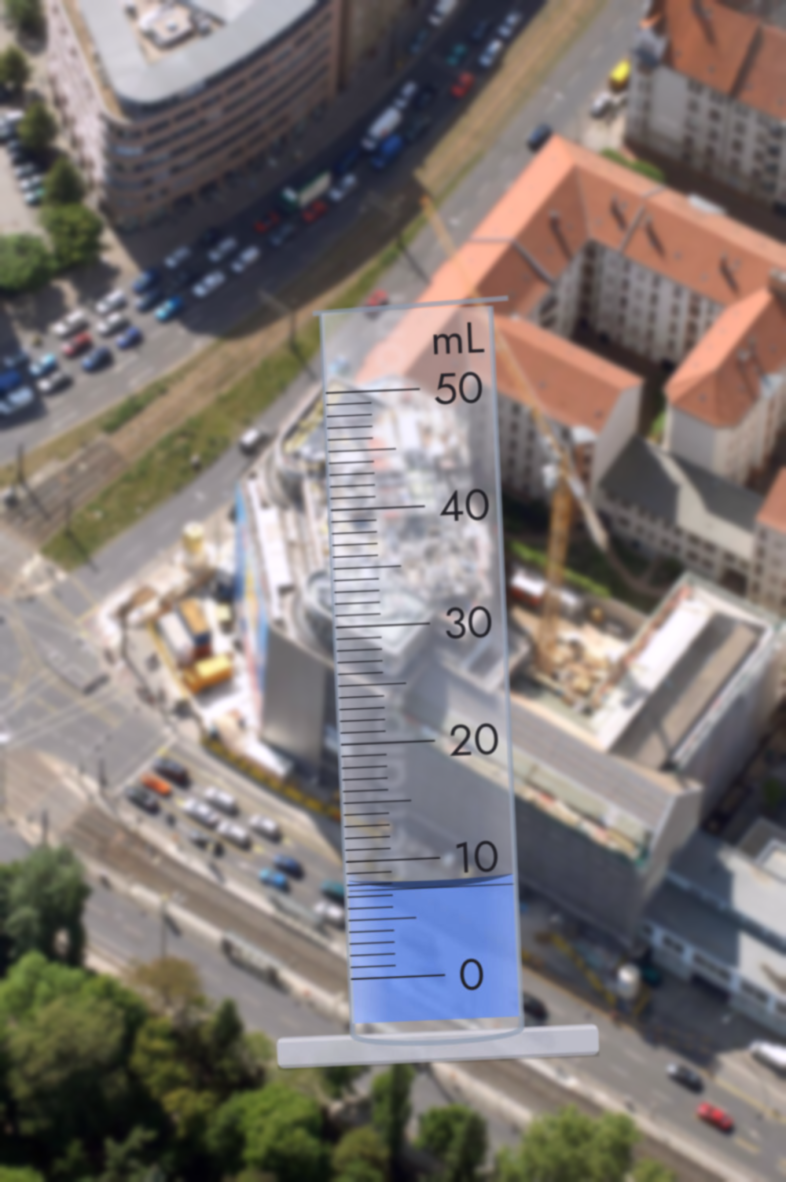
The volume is mL 7.5
